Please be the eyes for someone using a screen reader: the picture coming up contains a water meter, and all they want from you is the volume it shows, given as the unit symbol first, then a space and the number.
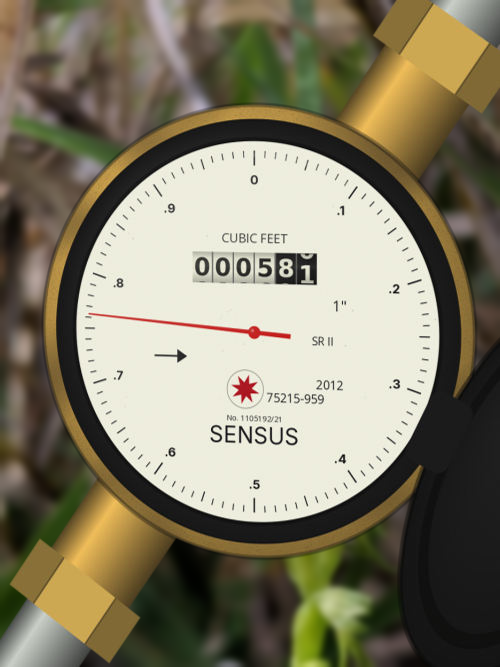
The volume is ft³ 580.76
